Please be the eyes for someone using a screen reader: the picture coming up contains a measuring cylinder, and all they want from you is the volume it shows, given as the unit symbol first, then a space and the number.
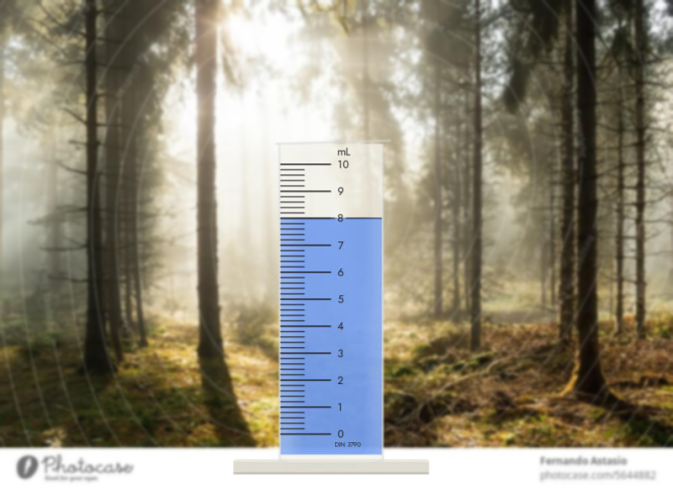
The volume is mL 8
